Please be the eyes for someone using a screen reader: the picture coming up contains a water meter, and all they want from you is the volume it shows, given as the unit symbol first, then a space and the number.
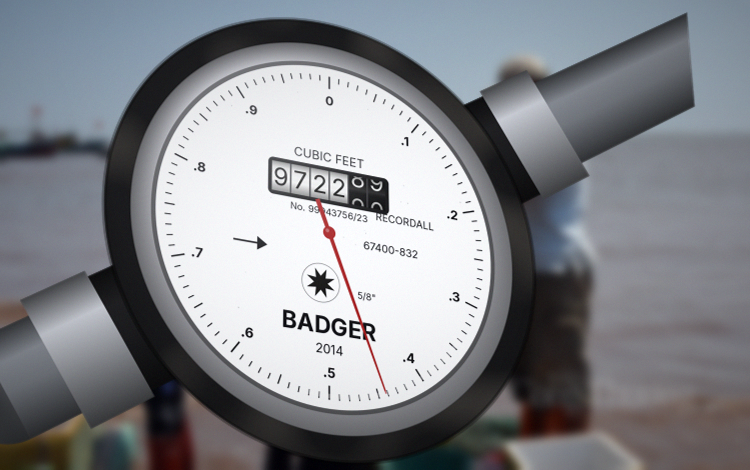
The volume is ft³ 972289.44
